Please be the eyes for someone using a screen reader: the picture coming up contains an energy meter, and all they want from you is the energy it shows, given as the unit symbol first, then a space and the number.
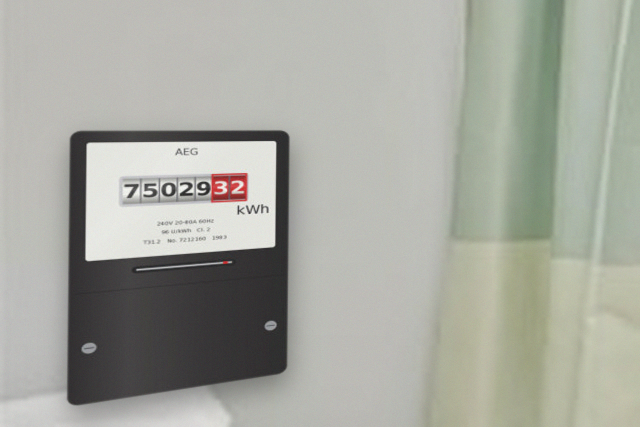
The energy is kWh 75029.32
